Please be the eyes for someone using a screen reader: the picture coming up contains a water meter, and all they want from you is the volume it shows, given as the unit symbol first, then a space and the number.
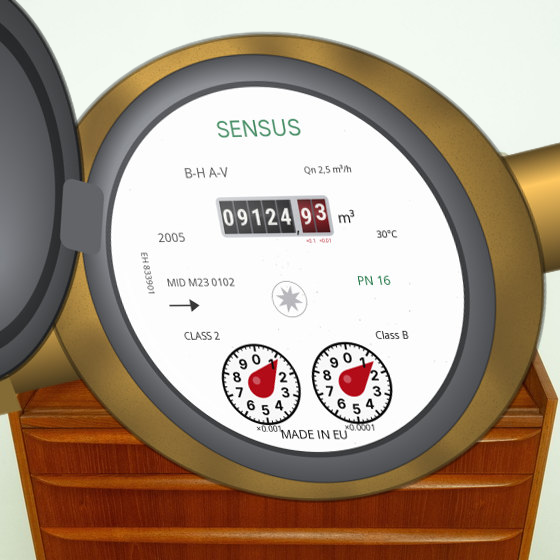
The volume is m³ 9124.9311
